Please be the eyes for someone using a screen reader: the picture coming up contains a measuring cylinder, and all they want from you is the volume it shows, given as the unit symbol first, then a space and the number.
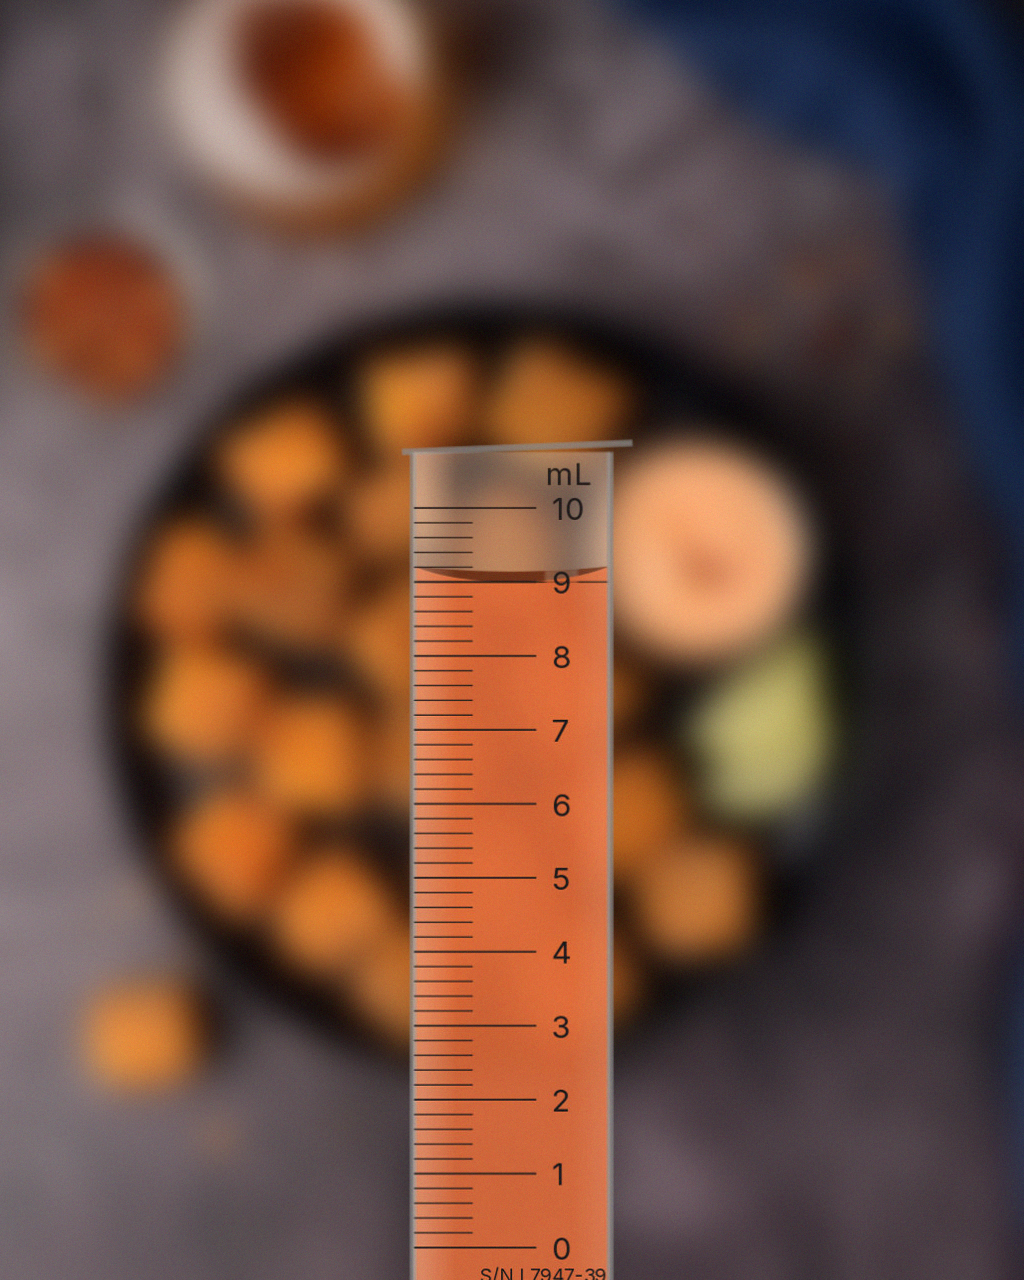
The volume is mL 9
